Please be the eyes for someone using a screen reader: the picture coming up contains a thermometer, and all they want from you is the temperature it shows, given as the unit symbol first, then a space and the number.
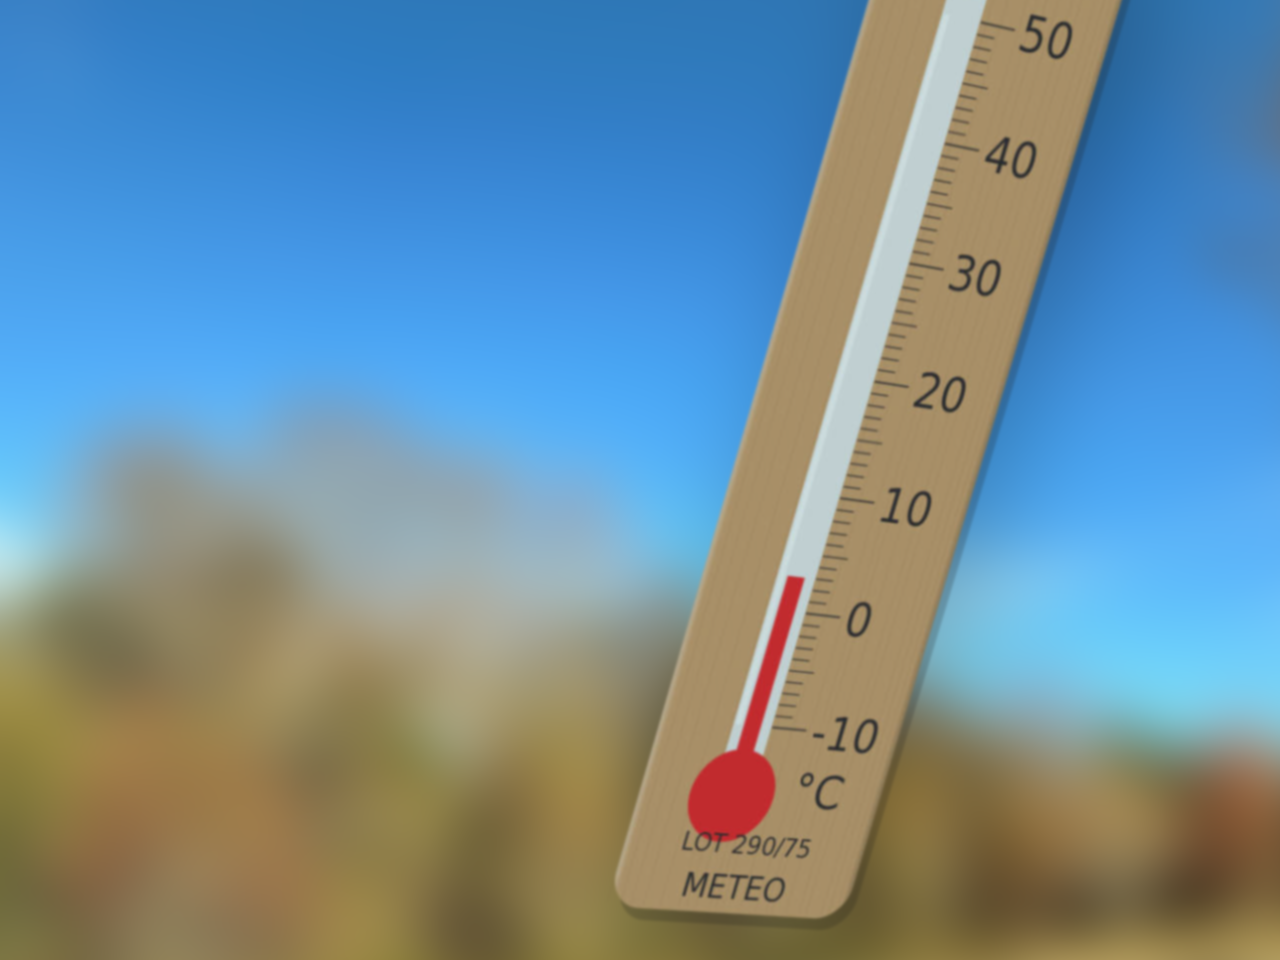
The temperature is °C 3
